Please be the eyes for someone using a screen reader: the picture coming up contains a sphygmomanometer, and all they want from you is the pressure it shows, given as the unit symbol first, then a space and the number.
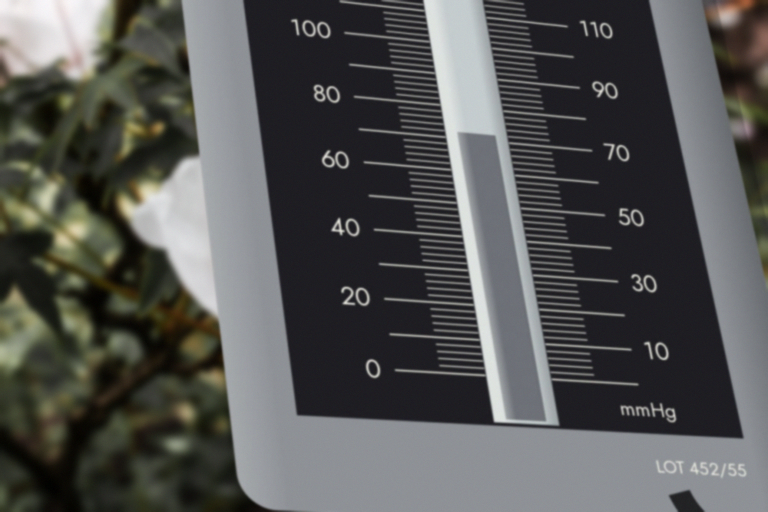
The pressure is mmHg 72
